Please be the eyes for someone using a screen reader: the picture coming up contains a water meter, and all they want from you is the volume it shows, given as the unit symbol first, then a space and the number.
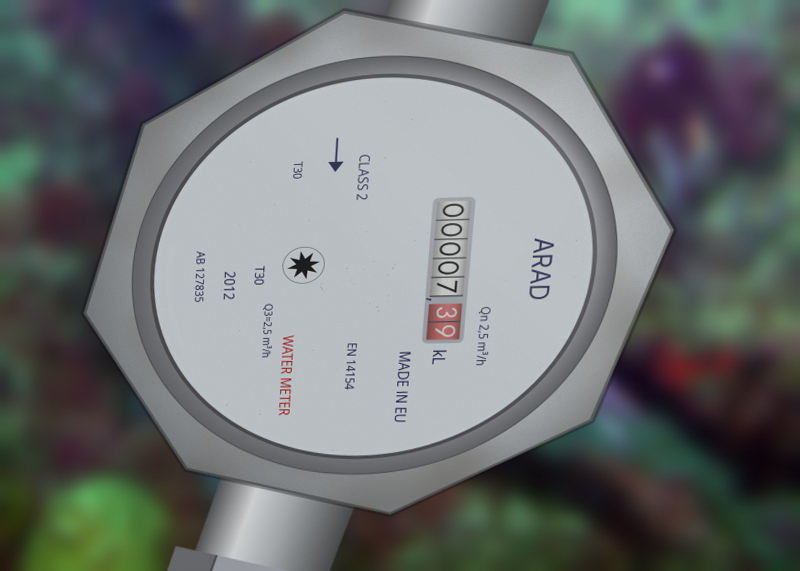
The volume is kL 7.39
